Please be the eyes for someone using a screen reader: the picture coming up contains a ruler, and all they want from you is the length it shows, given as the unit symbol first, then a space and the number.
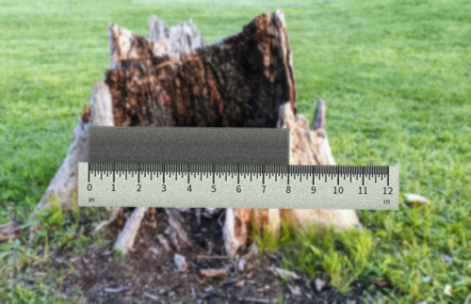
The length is in 8
